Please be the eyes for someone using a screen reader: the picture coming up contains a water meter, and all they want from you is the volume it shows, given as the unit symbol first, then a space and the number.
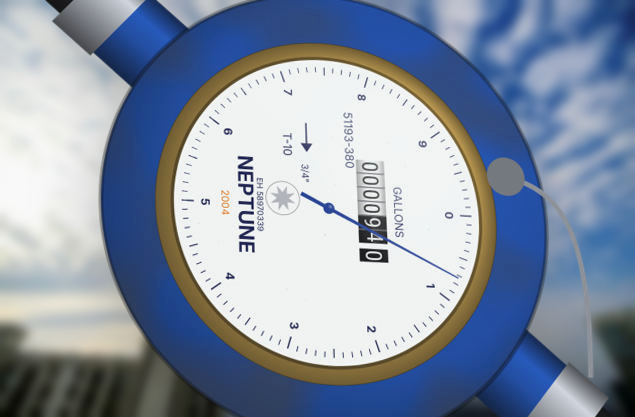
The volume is gal 940.7
